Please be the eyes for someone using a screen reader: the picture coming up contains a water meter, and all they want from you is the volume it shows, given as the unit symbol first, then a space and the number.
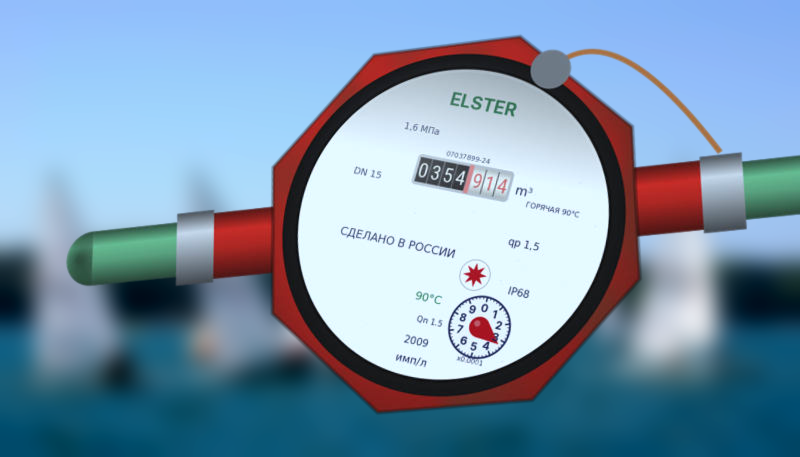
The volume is m³ 354.9143
